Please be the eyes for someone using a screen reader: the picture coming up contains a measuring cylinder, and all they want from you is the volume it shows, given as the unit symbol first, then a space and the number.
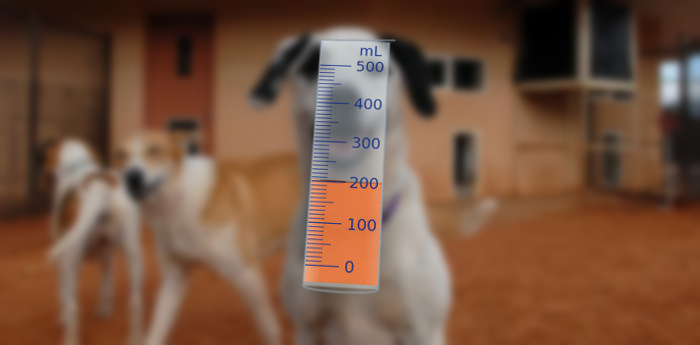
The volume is mL 200
